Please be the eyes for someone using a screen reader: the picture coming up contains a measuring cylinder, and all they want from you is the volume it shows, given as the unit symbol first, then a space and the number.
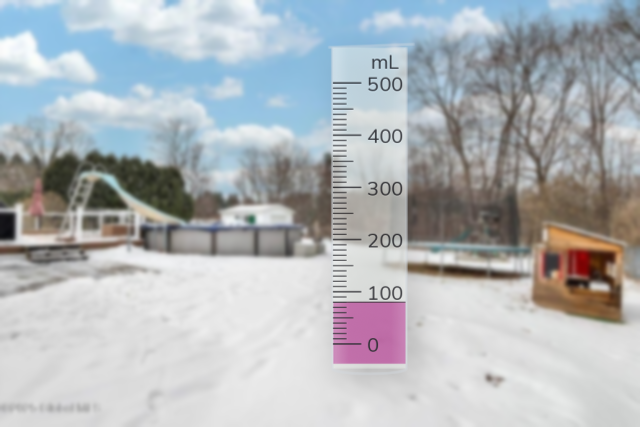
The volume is mL 80
